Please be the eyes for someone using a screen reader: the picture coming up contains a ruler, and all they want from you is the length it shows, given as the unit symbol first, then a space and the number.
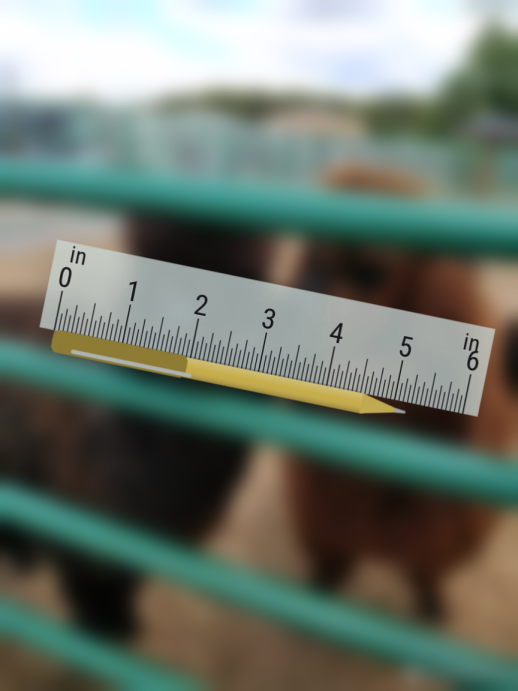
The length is in 5.1875
